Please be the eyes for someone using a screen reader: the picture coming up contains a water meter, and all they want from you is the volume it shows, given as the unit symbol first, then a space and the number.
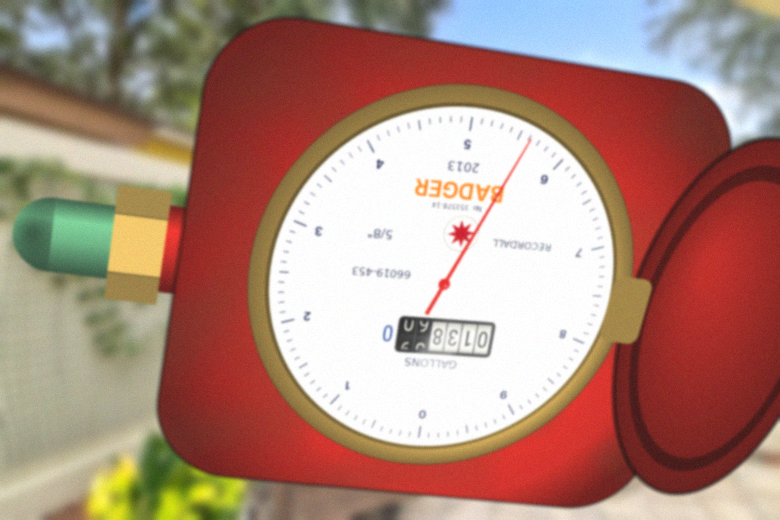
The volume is gal 138595.6
